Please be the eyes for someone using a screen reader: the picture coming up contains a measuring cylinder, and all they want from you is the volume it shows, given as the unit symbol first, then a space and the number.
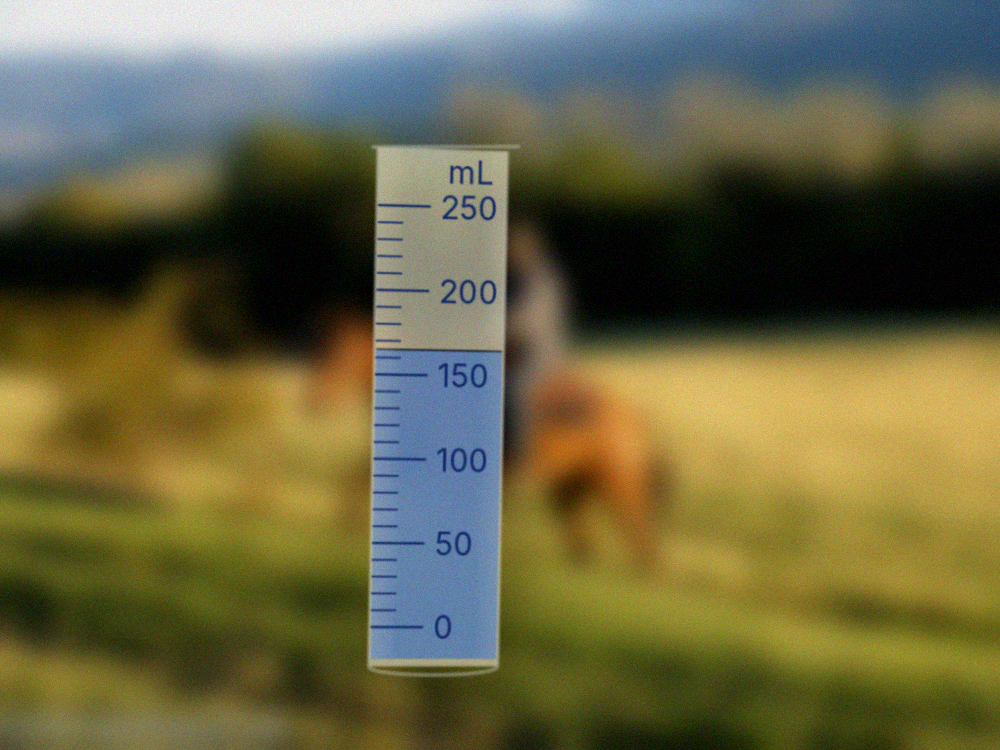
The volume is mL 165
